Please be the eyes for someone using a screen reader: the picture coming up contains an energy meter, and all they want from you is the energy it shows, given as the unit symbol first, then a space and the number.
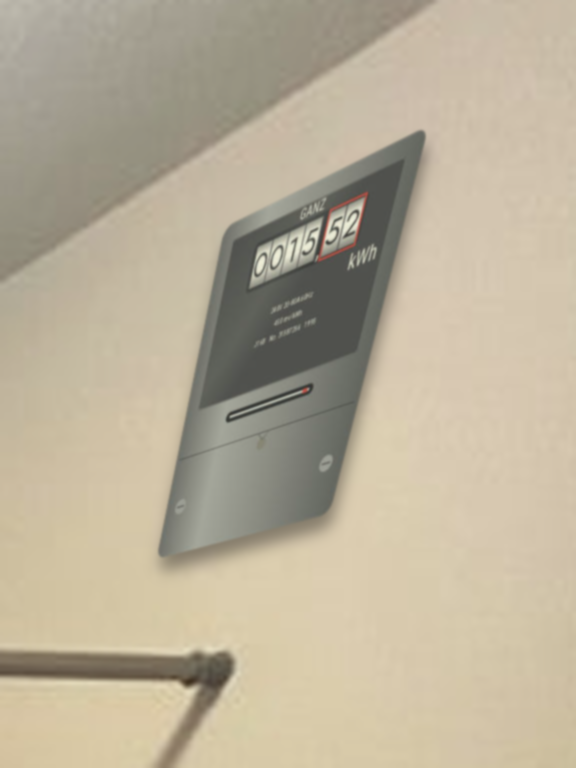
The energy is kWh 15.52
